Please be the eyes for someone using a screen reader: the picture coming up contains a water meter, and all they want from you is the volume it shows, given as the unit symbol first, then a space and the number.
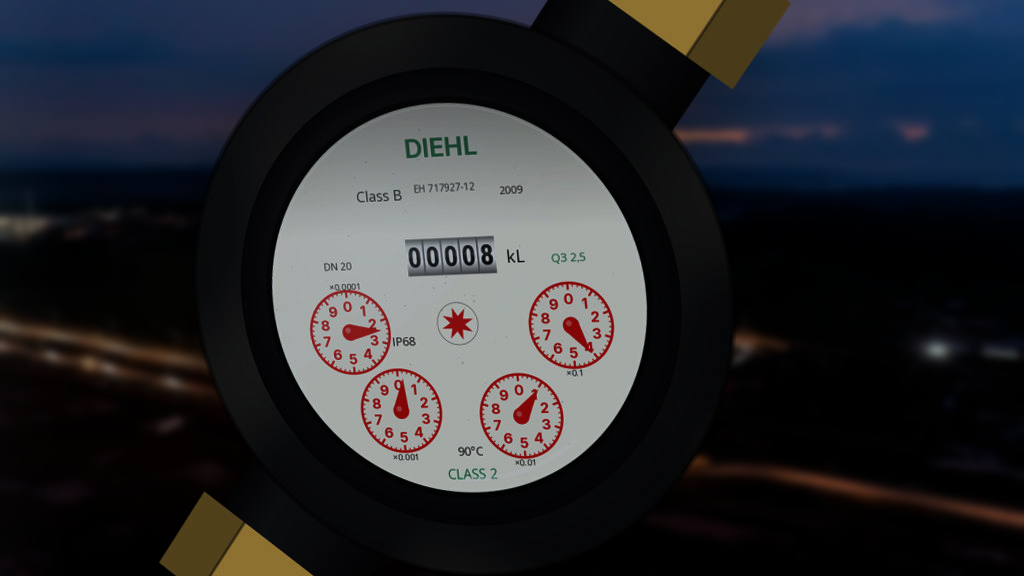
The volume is kL 8.4102
